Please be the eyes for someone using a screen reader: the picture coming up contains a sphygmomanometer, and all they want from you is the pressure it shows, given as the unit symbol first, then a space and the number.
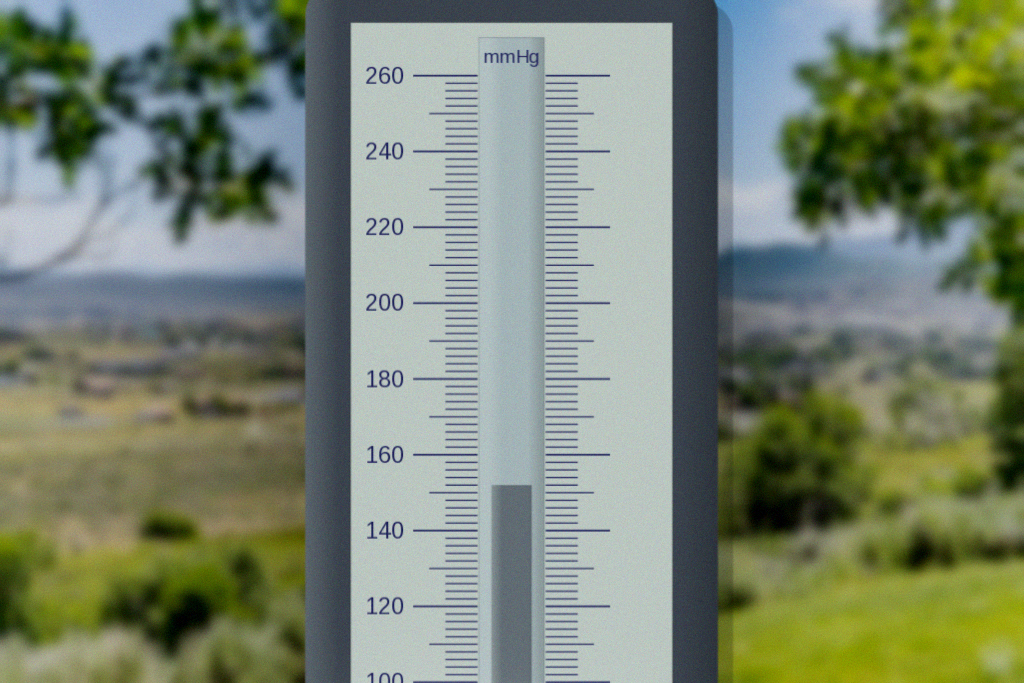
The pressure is mmHg 152
